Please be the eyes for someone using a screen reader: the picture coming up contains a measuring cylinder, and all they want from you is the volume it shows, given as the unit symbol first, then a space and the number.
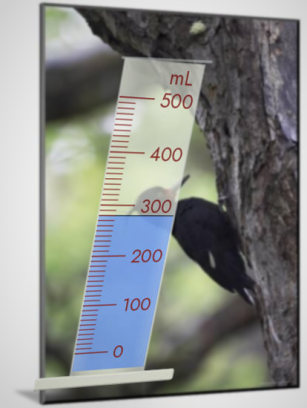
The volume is mL 280
